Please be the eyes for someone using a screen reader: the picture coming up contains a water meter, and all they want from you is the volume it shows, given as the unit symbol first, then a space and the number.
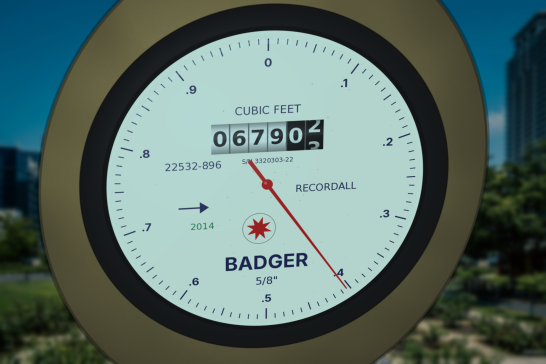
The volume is ft³ 67902.40
